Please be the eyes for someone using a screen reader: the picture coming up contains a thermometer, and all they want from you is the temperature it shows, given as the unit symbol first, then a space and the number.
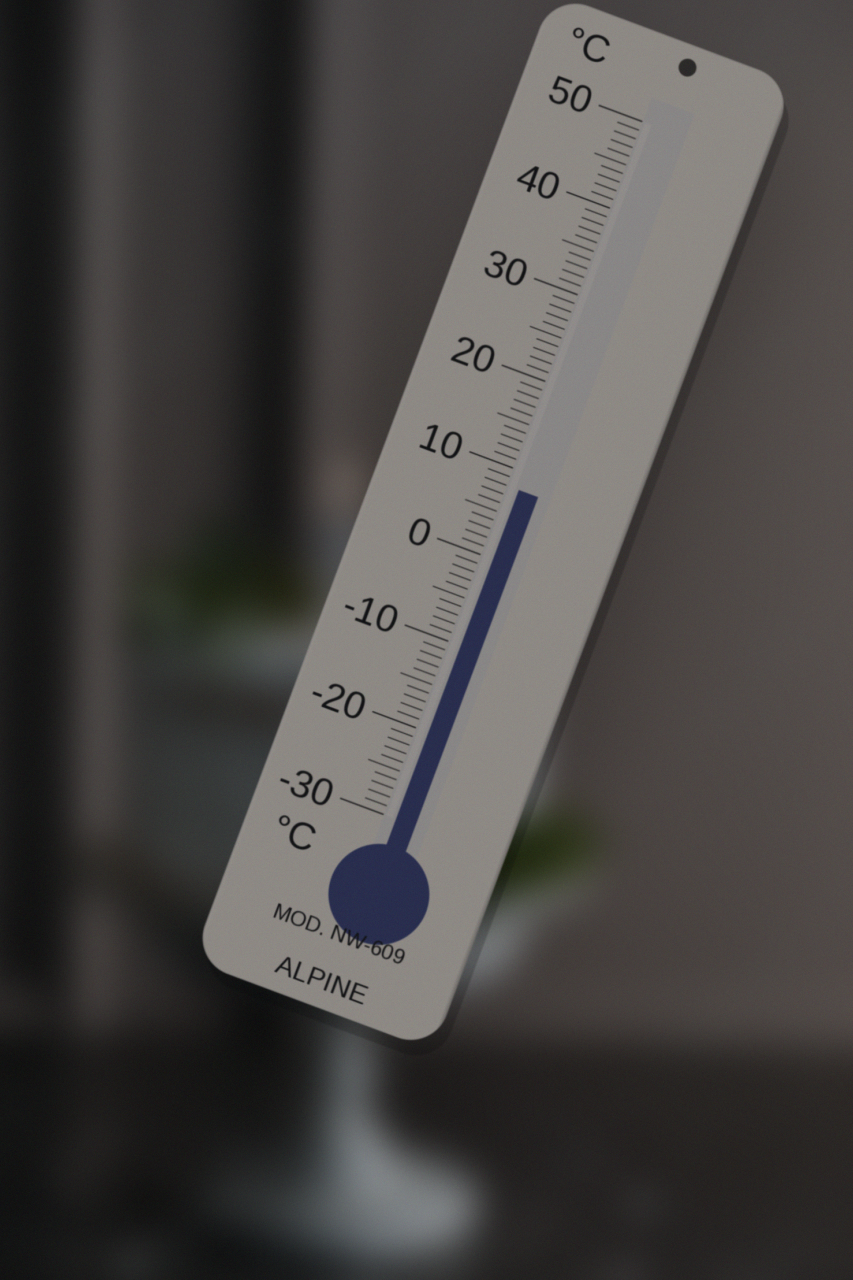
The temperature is °C 8
